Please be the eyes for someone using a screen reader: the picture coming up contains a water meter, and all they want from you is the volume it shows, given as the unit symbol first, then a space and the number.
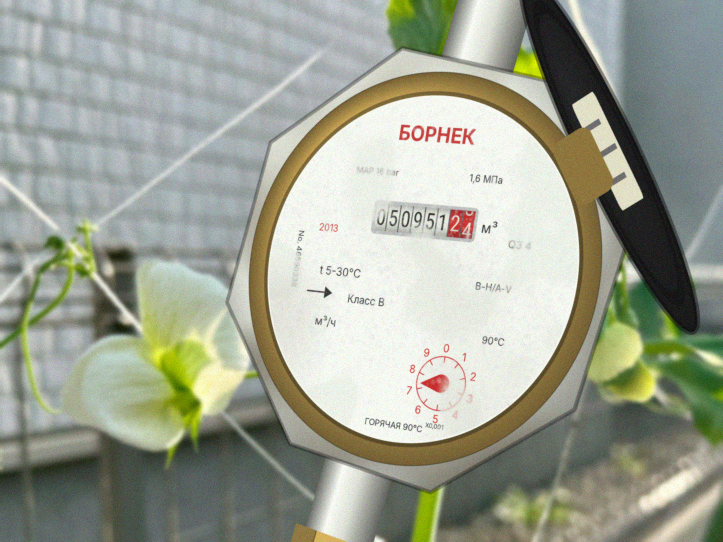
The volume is m³ 50951.237
